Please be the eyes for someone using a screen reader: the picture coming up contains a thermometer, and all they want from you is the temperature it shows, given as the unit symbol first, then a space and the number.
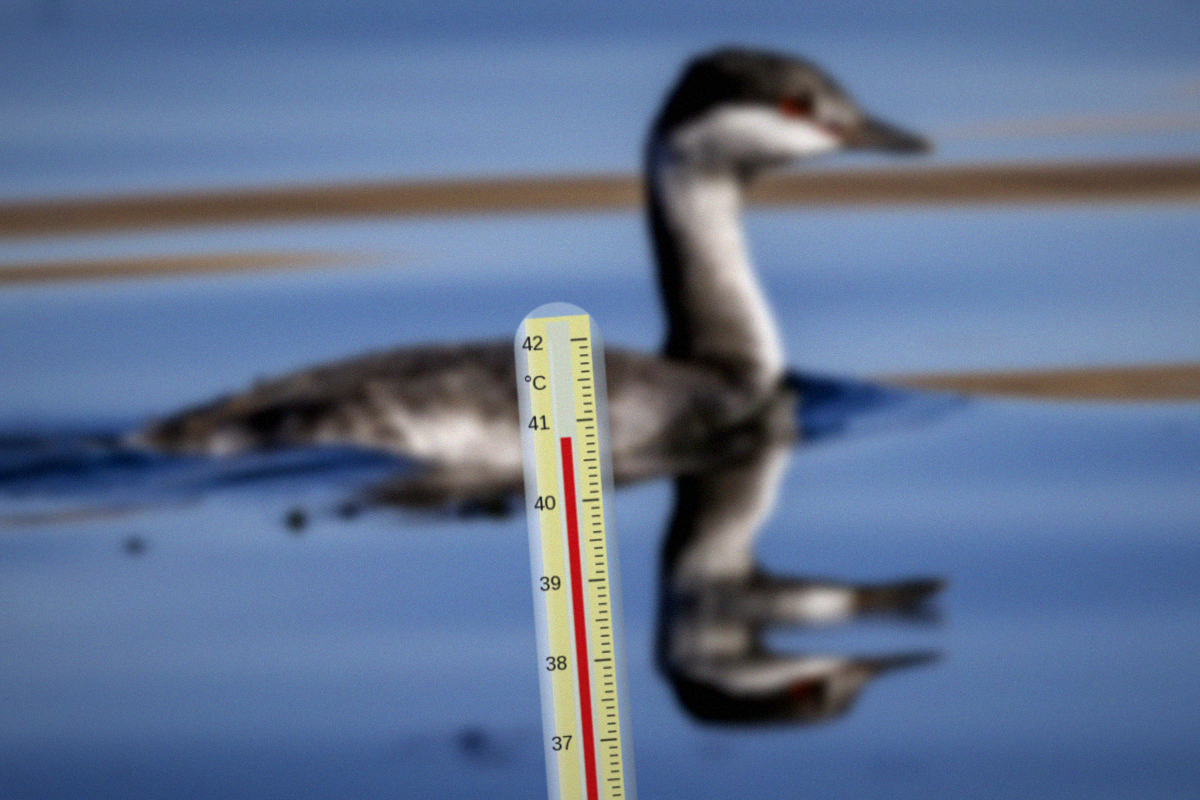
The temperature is °C 40.8
